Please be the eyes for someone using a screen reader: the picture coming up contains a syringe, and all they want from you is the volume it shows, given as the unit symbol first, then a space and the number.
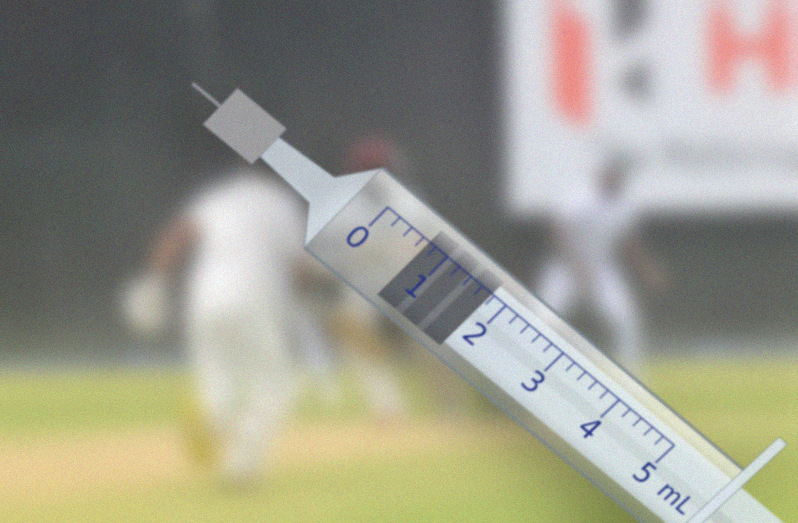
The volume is mL 0.7
